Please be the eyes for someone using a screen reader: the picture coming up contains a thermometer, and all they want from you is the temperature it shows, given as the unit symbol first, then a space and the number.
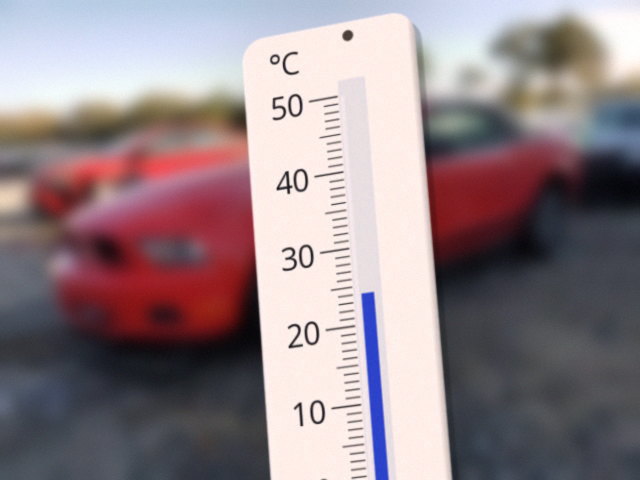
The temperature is °C 24
